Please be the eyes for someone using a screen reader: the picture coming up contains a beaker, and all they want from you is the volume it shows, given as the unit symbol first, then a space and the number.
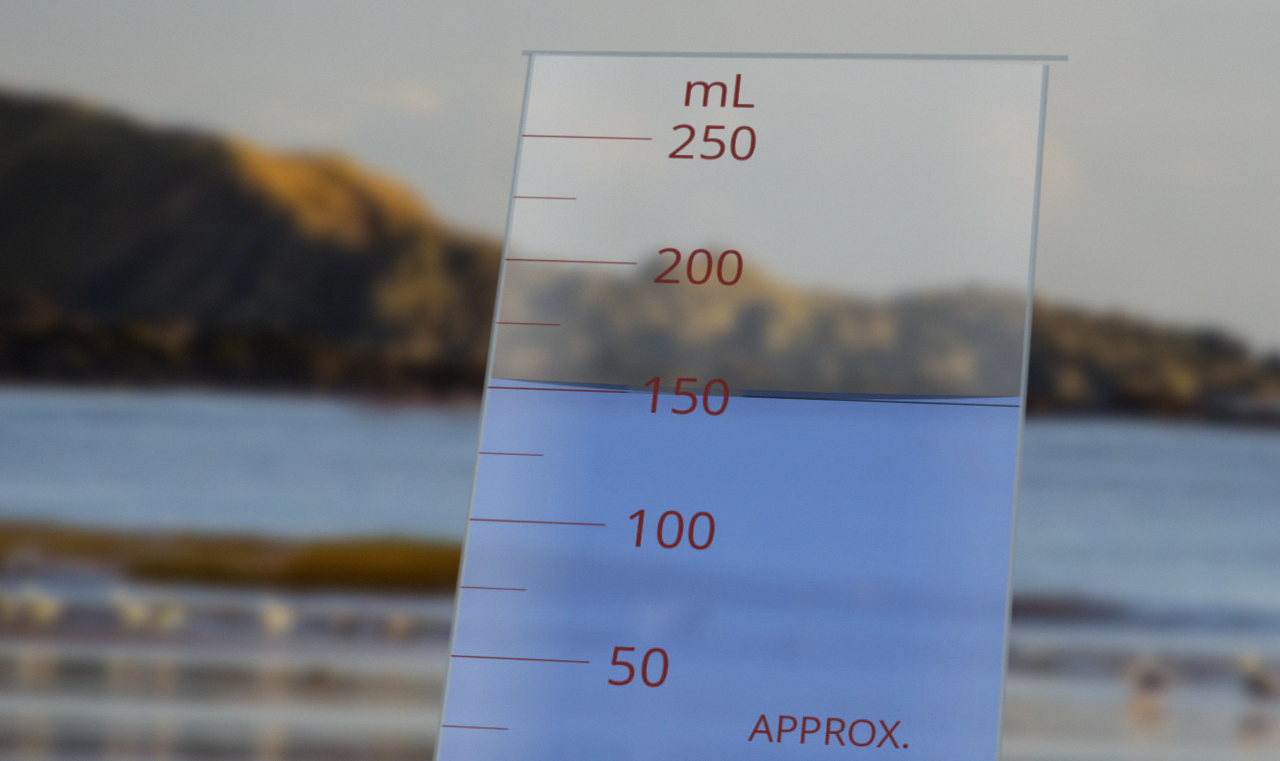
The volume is mL 150
